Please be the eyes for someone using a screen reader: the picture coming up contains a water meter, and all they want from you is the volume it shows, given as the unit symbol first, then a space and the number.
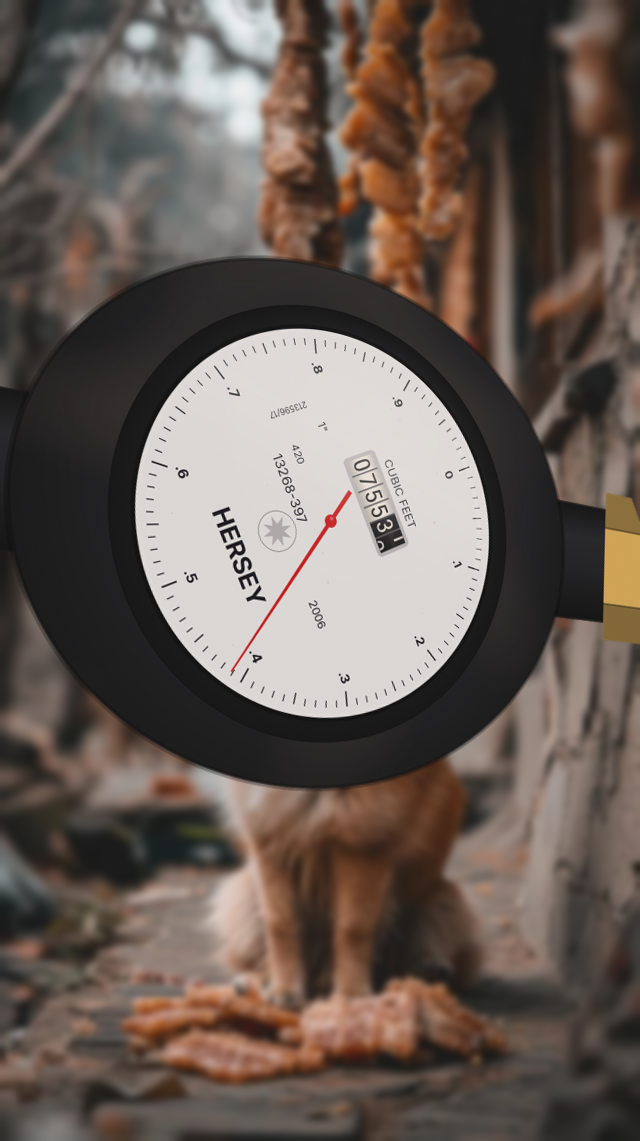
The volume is ft³ 75531.41
